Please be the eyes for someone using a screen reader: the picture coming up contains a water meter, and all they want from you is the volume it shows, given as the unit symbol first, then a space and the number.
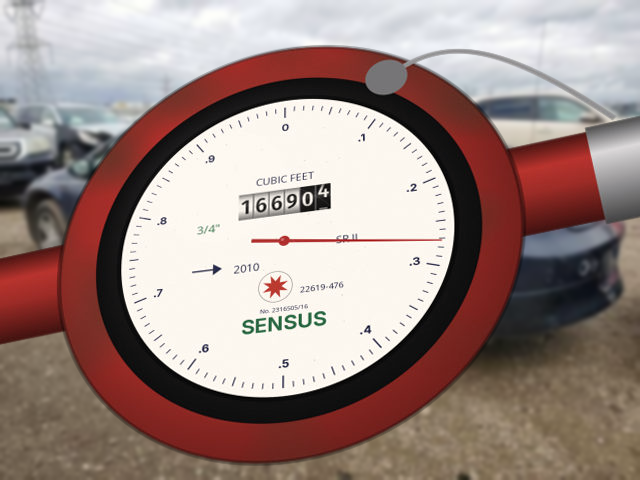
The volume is ft³ 166904.27
